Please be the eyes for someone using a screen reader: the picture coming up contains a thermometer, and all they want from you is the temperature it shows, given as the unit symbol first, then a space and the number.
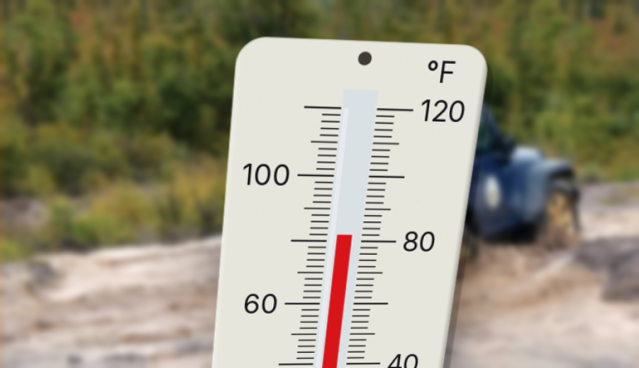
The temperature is °F 82
